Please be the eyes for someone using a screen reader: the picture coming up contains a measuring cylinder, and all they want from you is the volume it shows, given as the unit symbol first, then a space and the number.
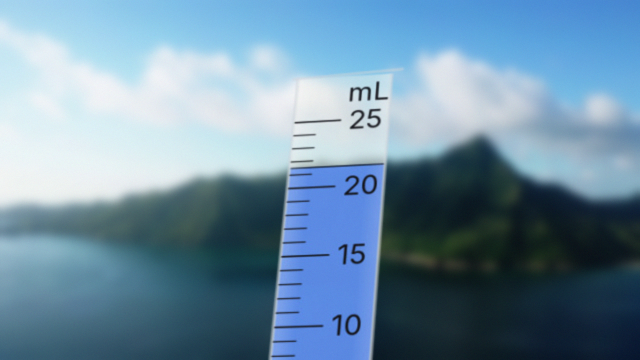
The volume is mL 21.5
